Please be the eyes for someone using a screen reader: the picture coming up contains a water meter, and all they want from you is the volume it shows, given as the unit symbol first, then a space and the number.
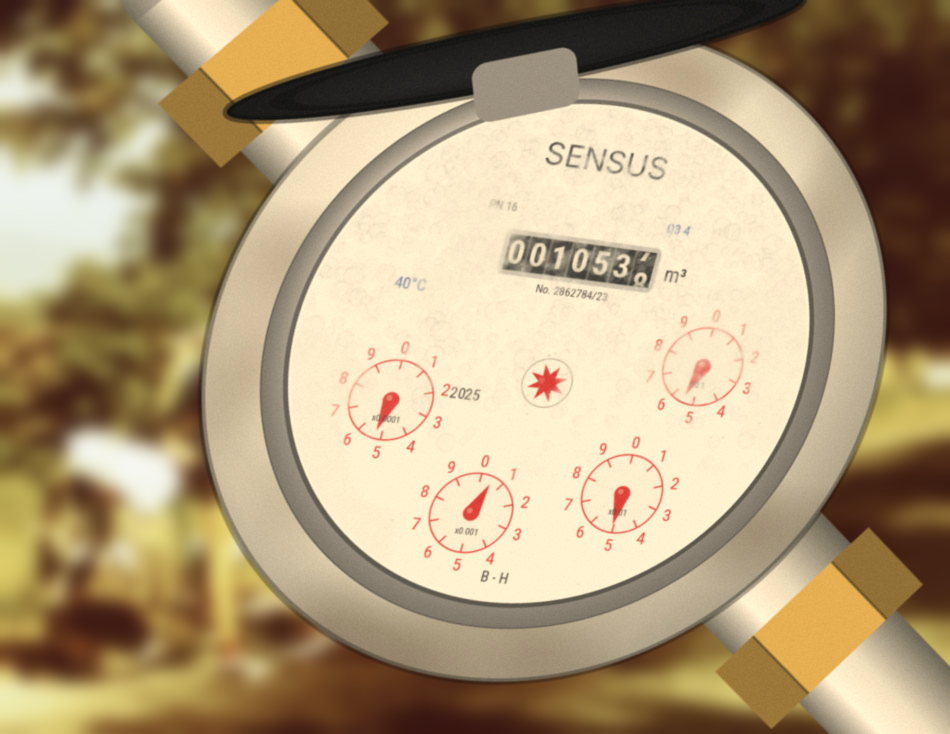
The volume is m³ 10537.5505
